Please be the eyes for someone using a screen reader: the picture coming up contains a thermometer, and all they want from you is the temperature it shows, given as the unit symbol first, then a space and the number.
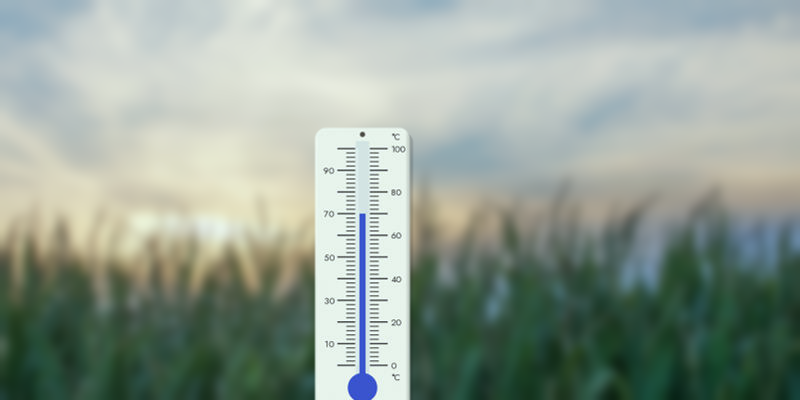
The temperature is °C 70
